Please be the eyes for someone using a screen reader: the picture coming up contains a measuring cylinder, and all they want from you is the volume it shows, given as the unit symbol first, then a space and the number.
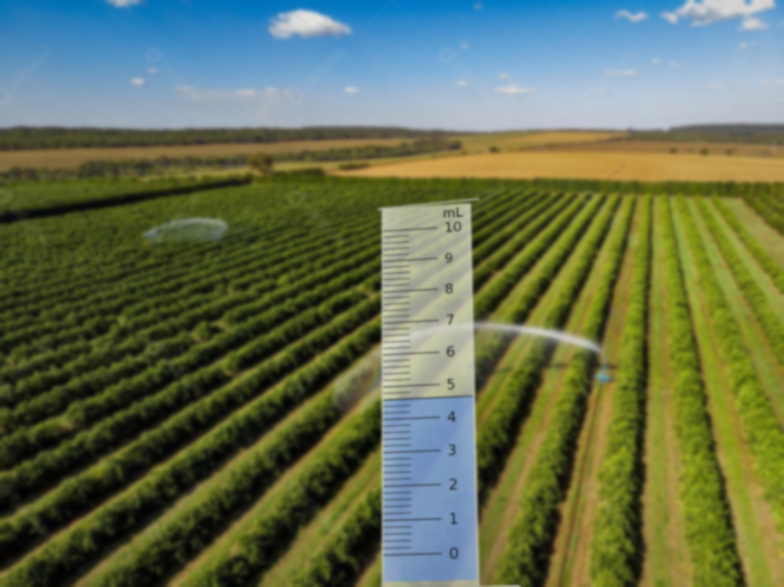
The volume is mL 4.6
